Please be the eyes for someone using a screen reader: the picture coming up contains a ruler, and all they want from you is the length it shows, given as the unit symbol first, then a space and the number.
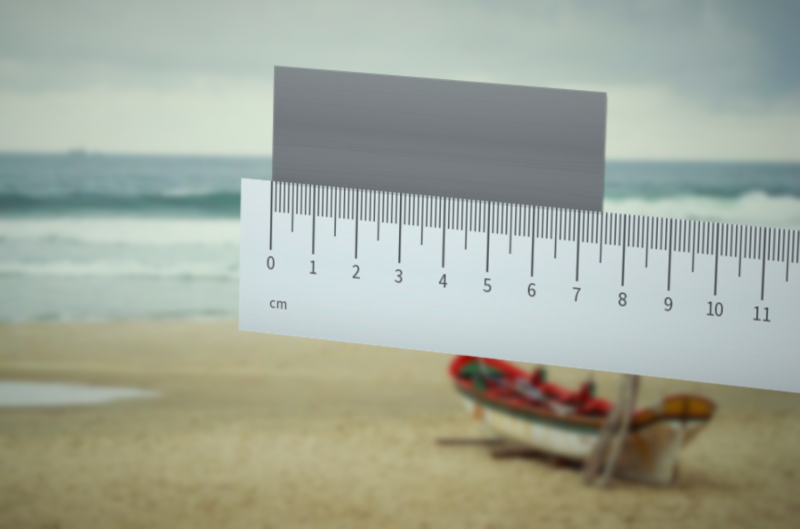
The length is cm 7.5
